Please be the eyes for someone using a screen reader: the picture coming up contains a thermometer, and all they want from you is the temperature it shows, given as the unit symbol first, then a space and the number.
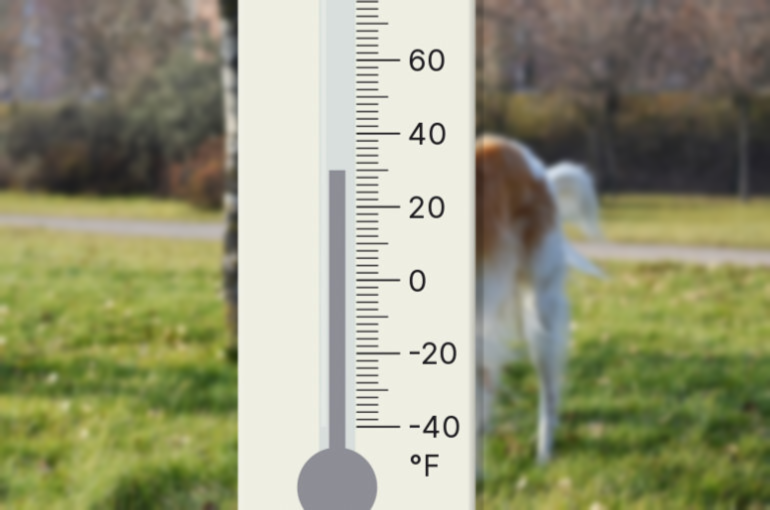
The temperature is °F 30
